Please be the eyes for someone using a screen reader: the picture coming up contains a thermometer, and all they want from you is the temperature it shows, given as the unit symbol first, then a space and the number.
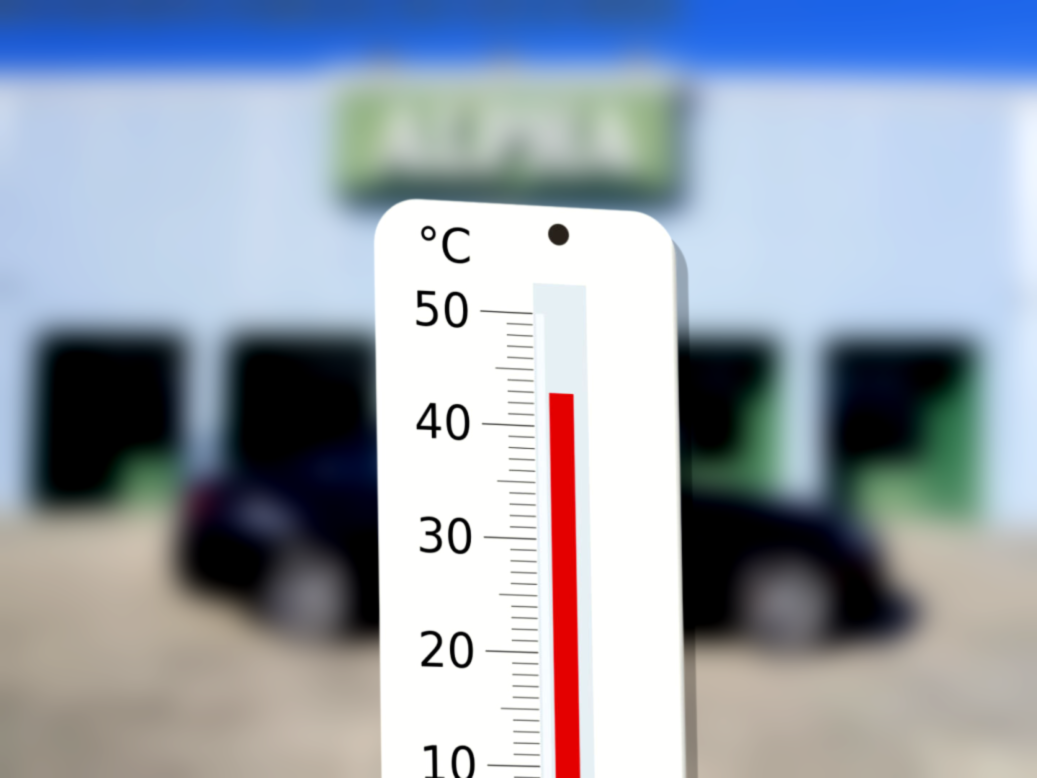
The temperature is °C 43
